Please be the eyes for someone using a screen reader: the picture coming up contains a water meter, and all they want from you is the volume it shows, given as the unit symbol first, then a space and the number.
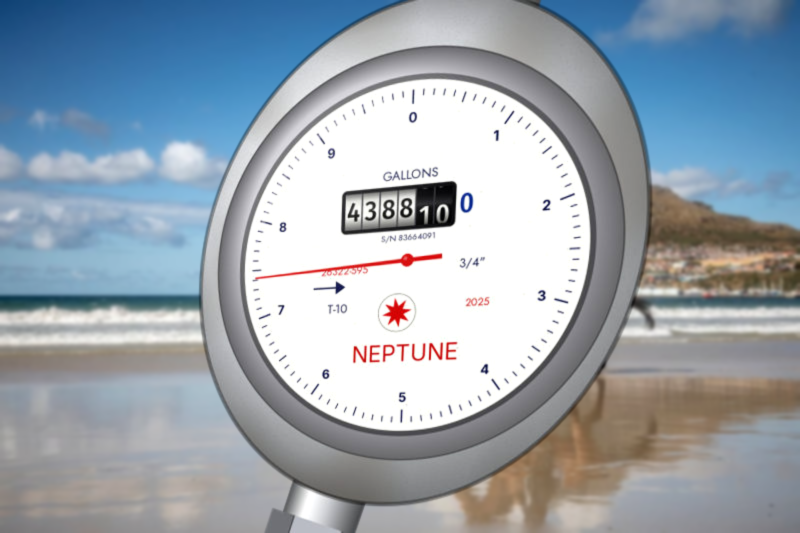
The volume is gal 4388097.4
